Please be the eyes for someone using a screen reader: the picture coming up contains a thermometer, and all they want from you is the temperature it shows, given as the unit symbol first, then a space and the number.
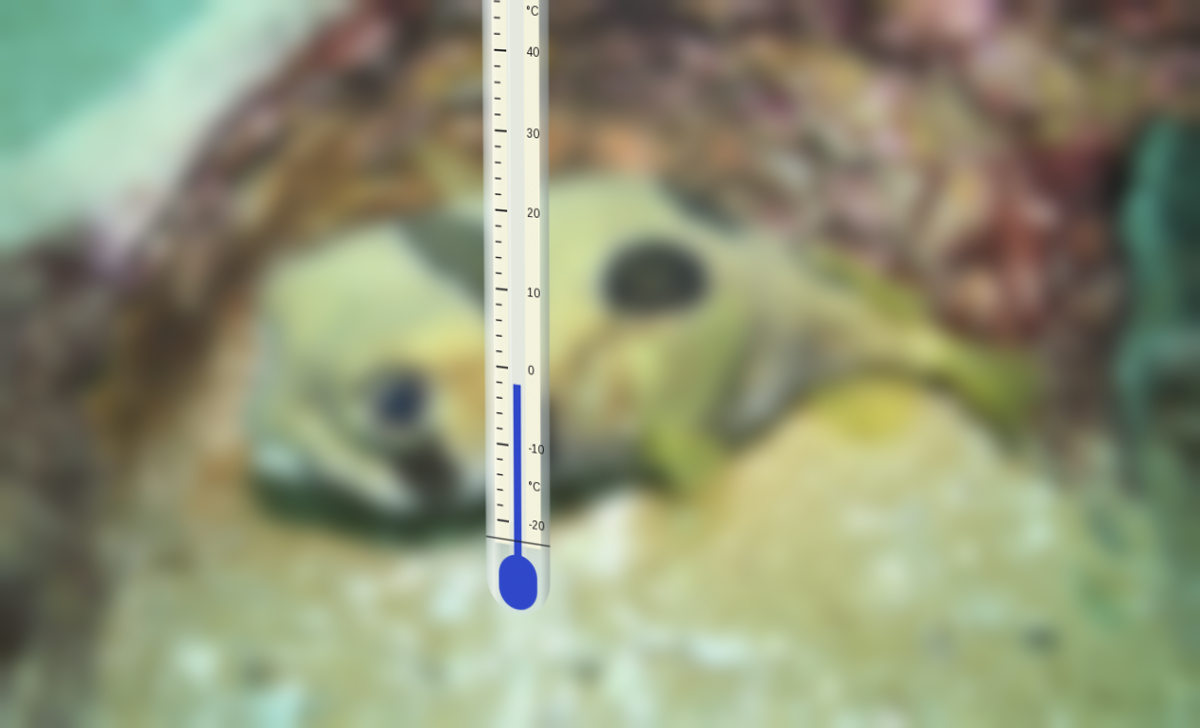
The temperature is °C -2
